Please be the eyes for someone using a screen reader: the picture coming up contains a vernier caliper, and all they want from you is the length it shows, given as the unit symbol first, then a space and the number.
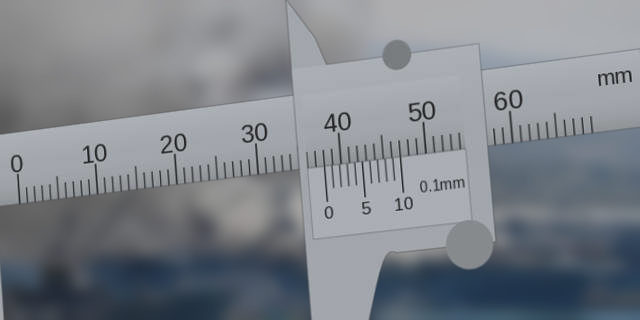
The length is mm 38.0
